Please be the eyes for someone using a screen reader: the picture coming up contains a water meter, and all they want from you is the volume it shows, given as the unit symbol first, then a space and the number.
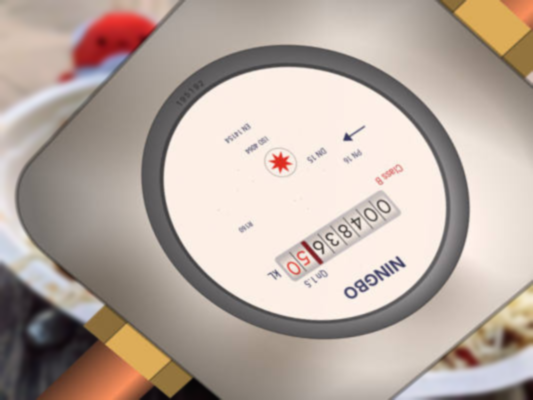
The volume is kL 4836.50
